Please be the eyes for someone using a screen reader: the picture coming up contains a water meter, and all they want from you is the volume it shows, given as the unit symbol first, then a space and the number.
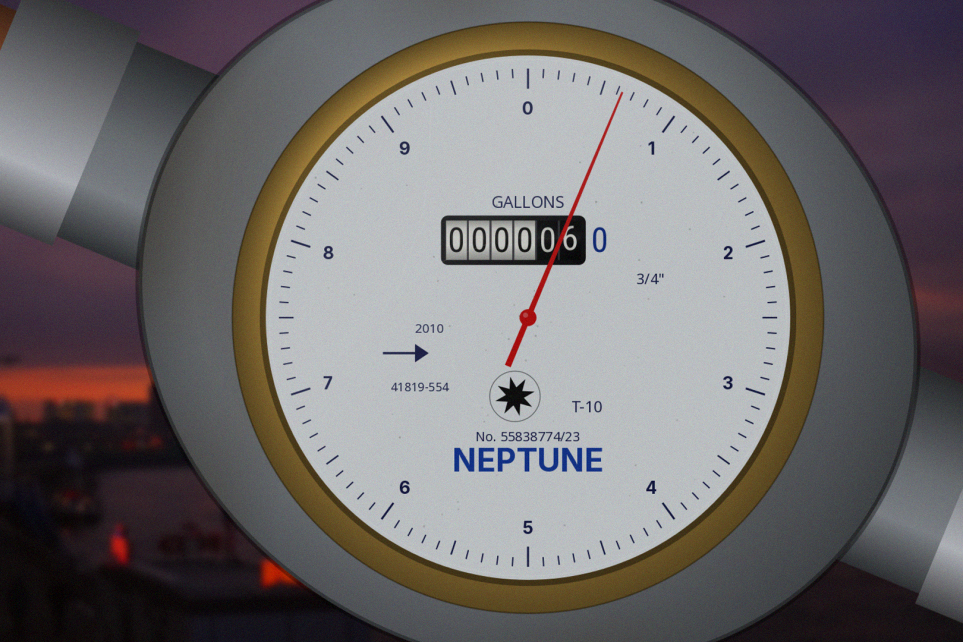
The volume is gal 60.6
